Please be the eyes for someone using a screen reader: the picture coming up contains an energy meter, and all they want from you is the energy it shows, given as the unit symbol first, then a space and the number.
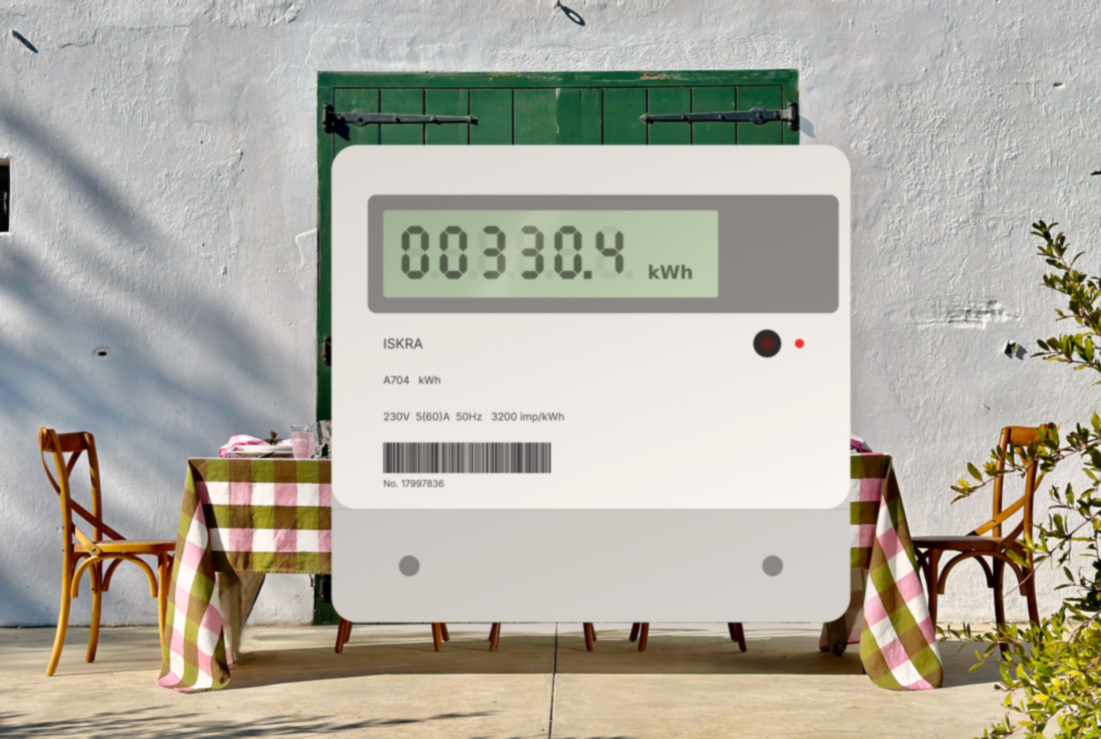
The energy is kWh 330.4
